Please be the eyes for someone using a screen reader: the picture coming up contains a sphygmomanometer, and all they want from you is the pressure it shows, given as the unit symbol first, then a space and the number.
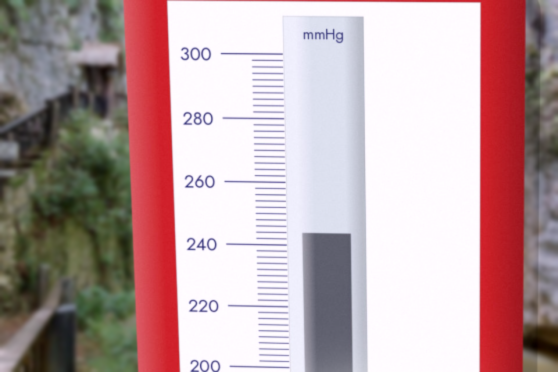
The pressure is mmHg 244
